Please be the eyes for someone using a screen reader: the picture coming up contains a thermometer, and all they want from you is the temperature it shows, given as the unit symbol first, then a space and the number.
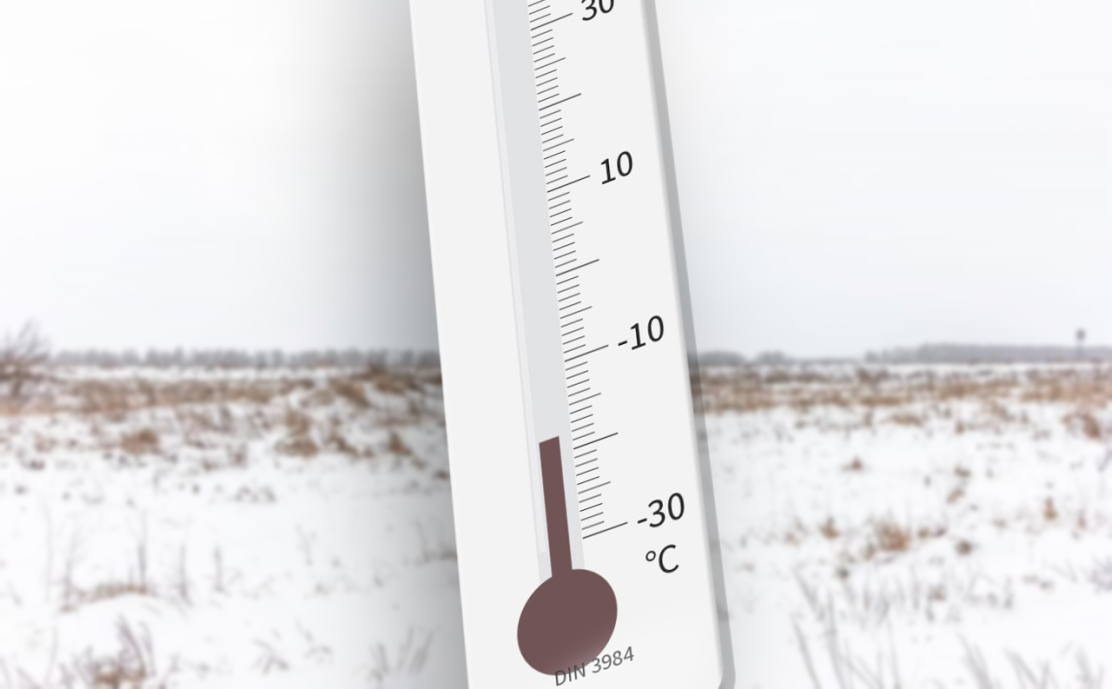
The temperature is °C -18
